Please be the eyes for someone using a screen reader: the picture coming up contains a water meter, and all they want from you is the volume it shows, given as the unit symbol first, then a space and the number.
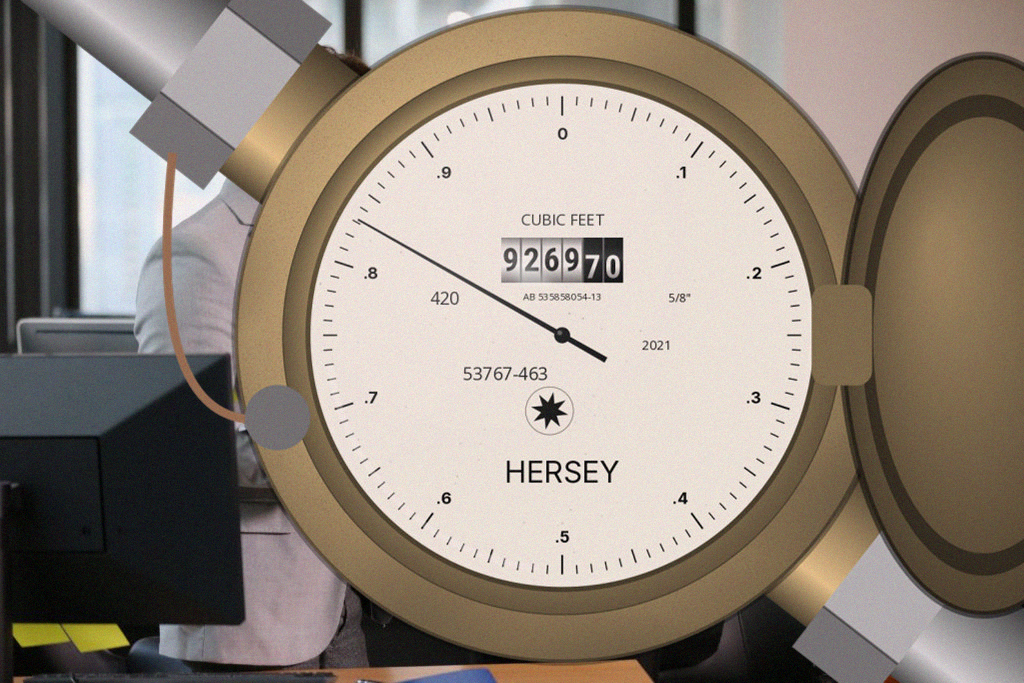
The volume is ft³ 926969.83
